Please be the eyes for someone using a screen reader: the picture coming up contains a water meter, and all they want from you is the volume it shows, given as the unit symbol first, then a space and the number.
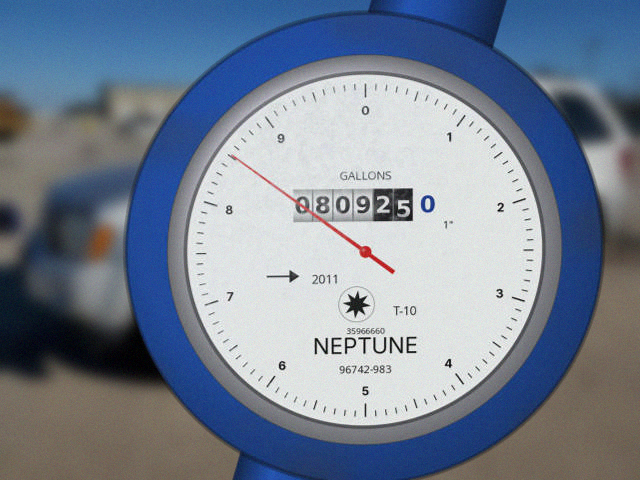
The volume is gal 809248.5
